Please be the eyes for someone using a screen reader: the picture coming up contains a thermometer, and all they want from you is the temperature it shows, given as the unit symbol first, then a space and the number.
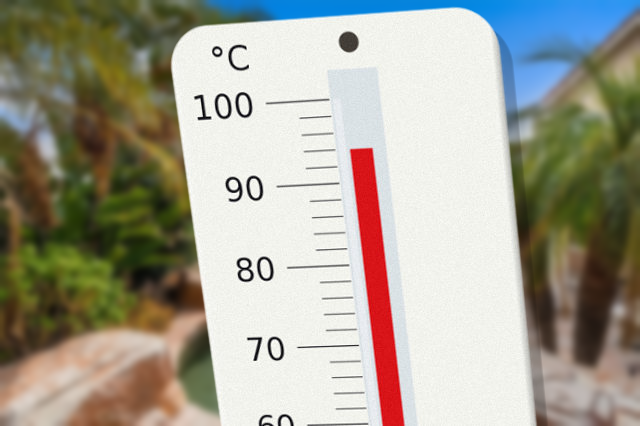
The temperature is °C 94
